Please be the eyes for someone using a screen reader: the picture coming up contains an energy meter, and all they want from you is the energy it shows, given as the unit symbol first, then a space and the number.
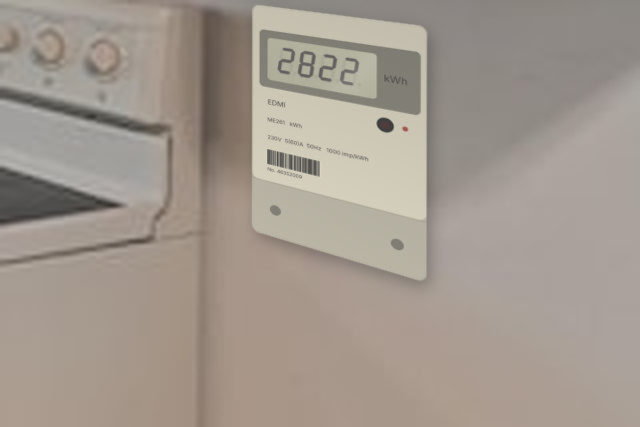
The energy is kWh 2822
